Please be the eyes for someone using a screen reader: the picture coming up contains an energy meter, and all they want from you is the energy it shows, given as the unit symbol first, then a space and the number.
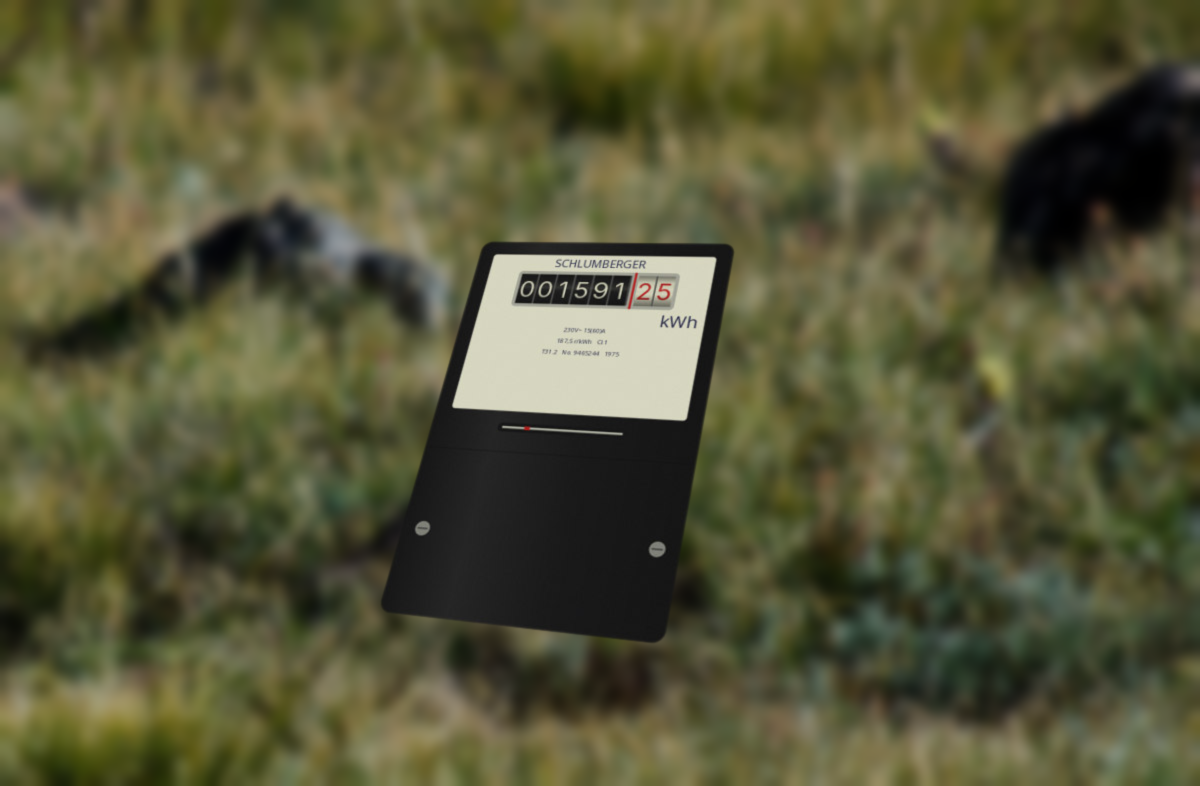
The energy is kWh 1591.25
